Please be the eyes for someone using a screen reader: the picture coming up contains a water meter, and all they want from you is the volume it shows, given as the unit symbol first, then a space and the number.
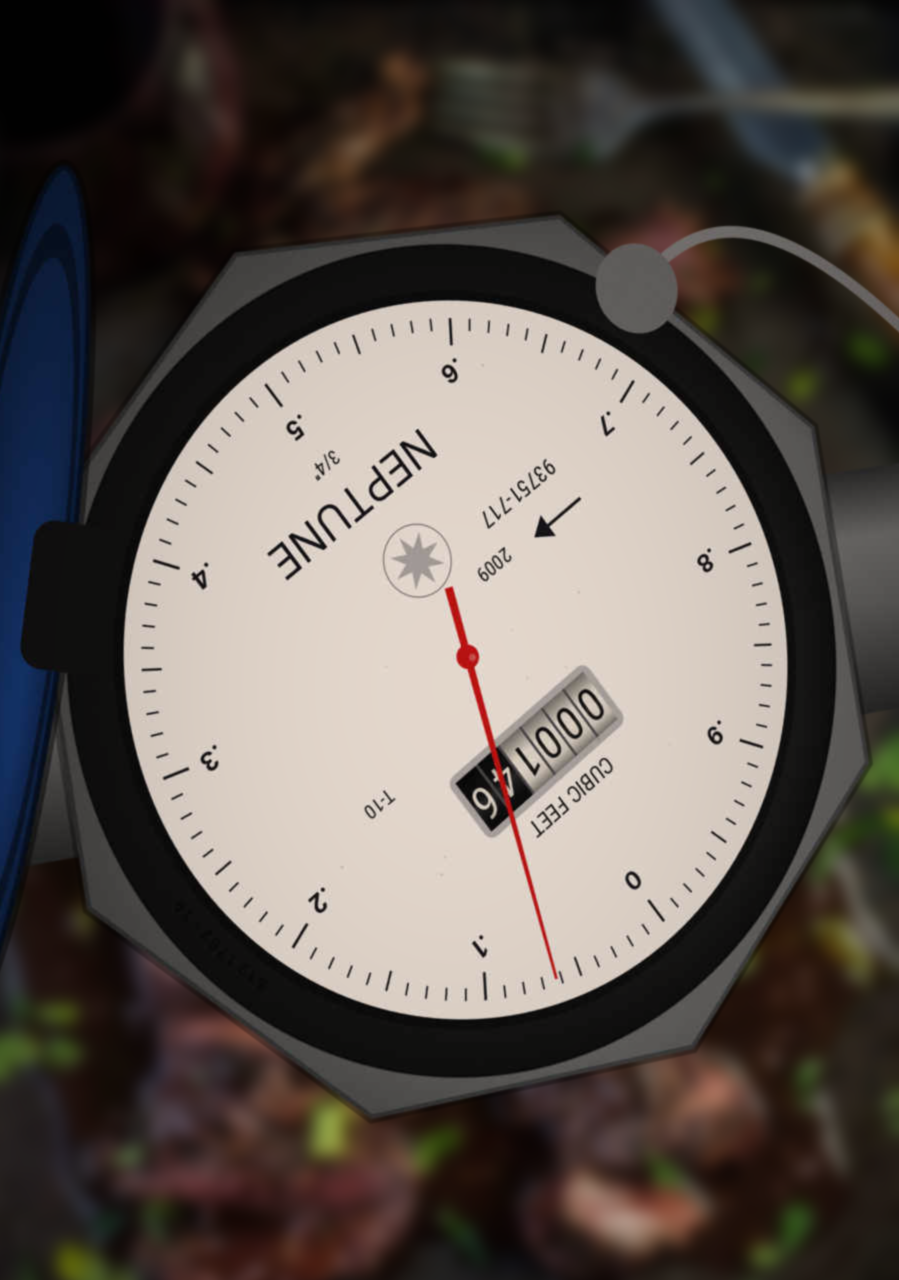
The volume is ft³ 146.06
